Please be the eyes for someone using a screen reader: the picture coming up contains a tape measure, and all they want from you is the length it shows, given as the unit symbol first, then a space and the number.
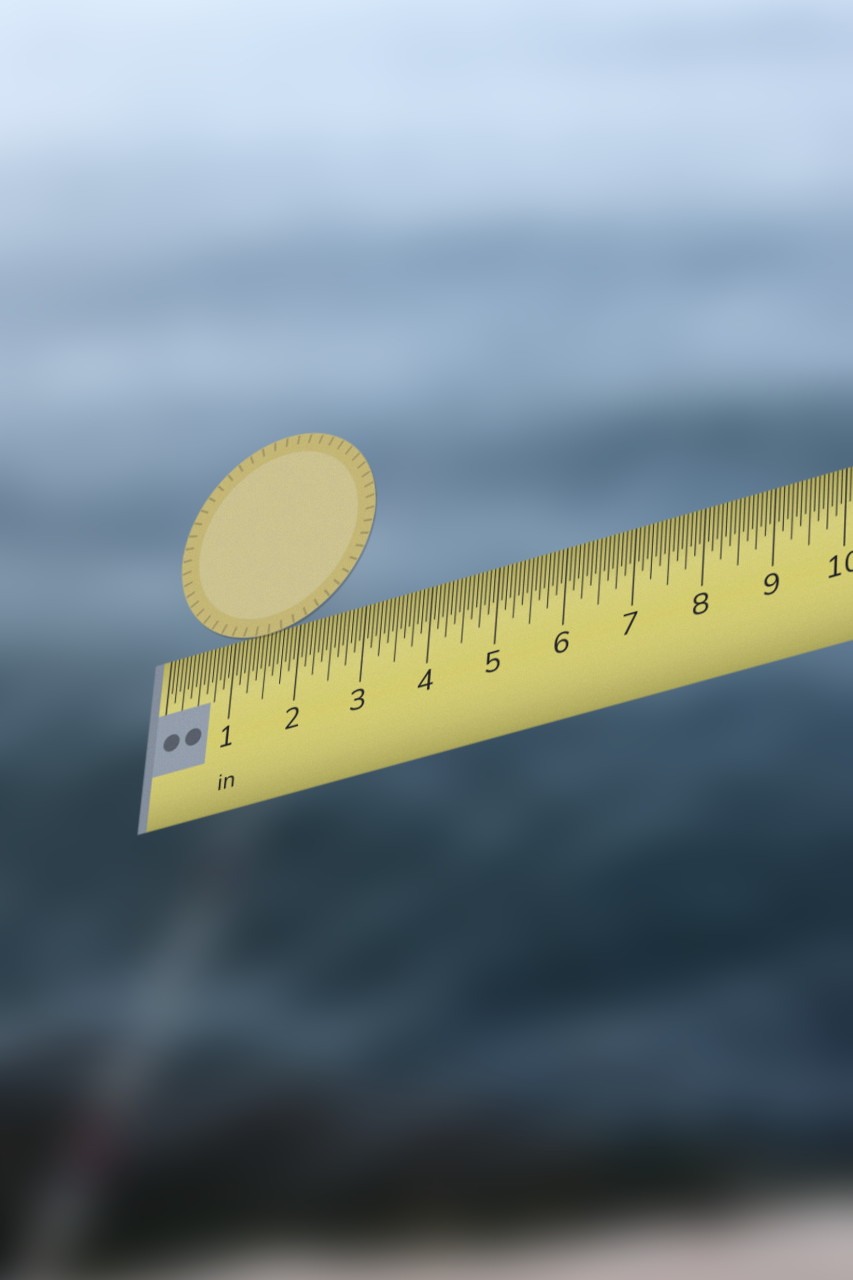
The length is in 3
